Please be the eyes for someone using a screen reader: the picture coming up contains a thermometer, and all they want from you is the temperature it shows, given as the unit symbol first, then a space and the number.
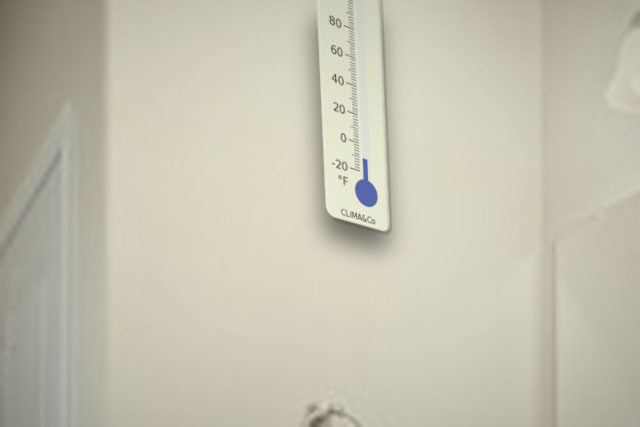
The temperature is °F -10
